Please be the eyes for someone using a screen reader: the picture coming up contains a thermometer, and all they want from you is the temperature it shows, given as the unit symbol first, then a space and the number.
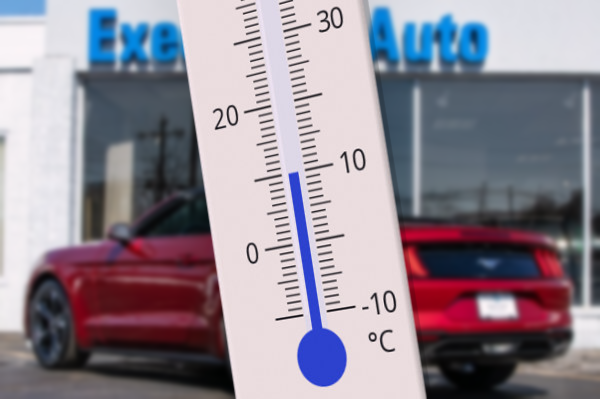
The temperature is °C 10
